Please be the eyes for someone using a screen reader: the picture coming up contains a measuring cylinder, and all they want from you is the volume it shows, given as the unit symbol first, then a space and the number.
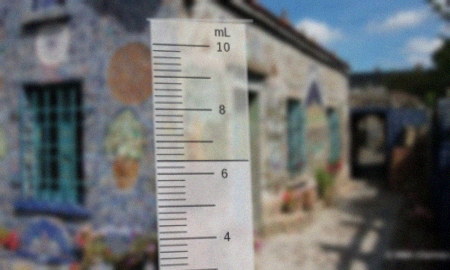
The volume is mL 6.4
